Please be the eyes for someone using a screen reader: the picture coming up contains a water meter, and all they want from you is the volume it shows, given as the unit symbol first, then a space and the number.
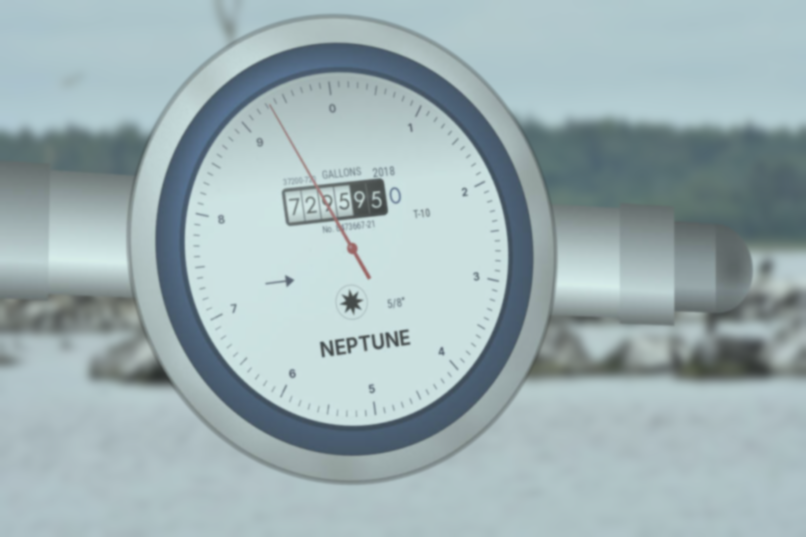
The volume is gal 7295949.3
